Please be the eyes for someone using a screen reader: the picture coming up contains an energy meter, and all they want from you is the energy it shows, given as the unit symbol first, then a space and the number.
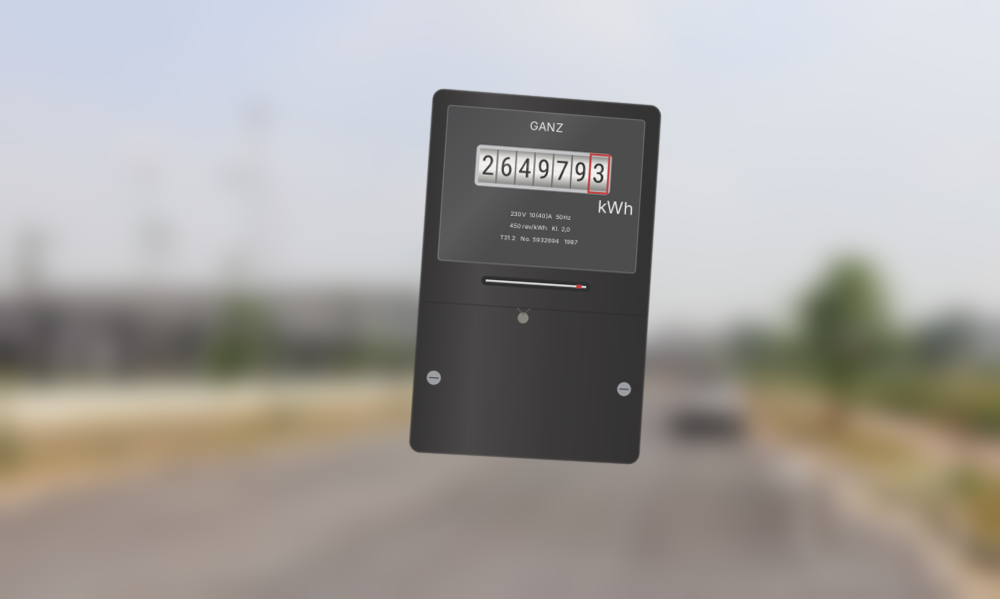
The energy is kWh 264979.3
